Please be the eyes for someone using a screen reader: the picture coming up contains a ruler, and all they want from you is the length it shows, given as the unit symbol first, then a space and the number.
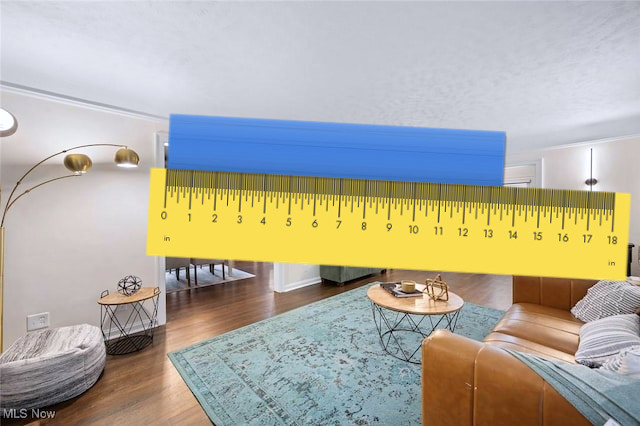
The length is in 13.5
